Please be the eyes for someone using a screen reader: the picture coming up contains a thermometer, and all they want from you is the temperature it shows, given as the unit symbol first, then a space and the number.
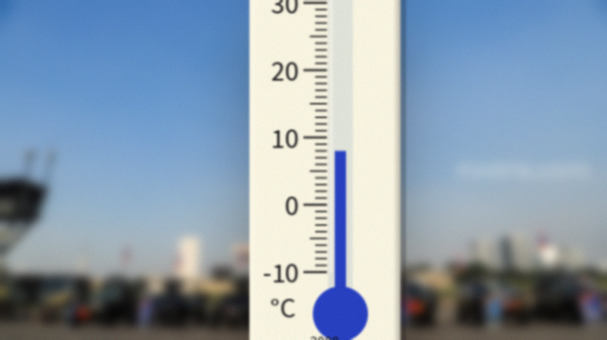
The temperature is °C 8
